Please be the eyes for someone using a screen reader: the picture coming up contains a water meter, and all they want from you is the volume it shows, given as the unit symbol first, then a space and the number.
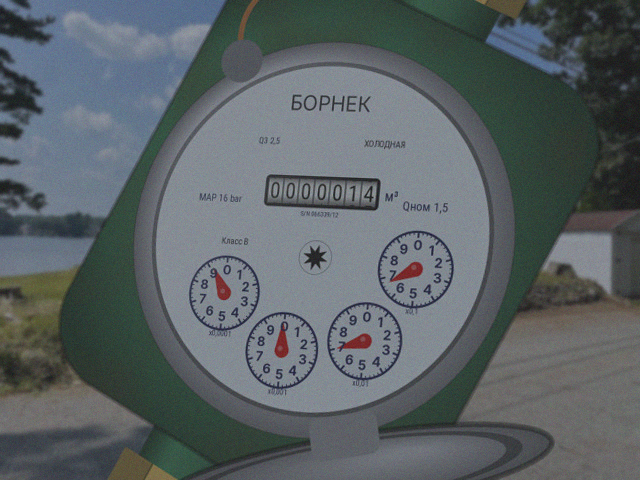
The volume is m³ 14.6699
